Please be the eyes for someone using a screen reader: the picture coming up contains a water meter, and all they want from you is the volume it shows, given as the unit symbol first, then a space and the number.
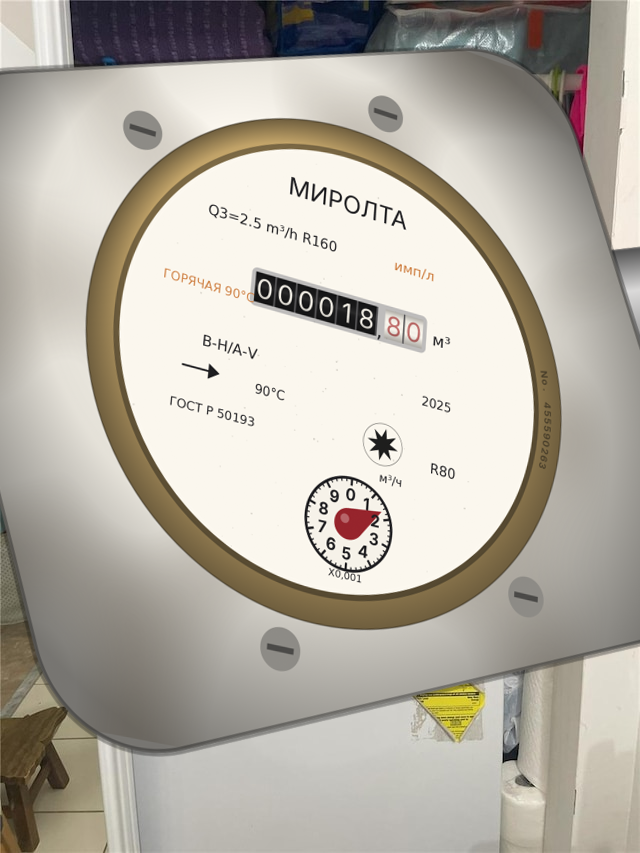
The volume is m³ 18.801
